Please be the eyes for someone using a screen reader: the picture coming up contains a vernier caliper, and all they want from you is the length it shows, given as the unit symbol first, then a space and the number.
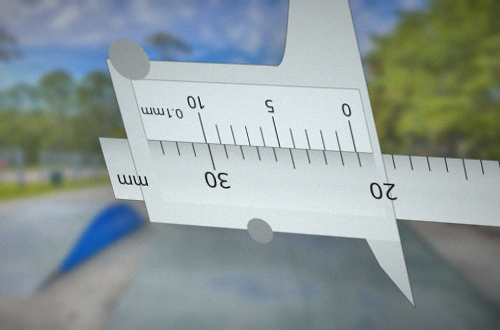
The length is mm 21.1
